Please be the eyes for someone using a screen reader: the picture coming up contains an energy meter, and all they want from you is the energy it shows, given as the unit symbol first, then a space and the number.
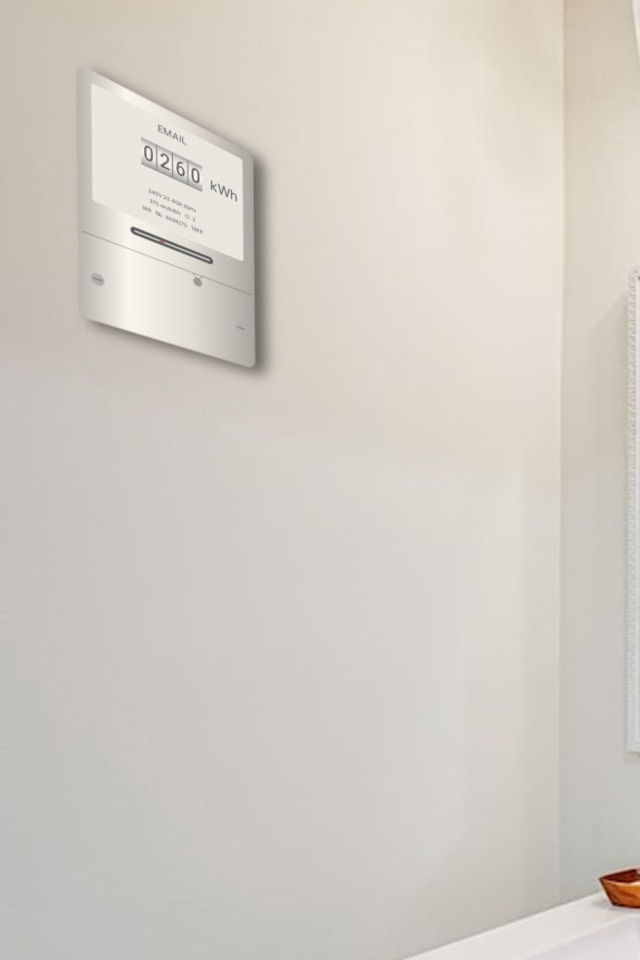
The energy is kWh 260
